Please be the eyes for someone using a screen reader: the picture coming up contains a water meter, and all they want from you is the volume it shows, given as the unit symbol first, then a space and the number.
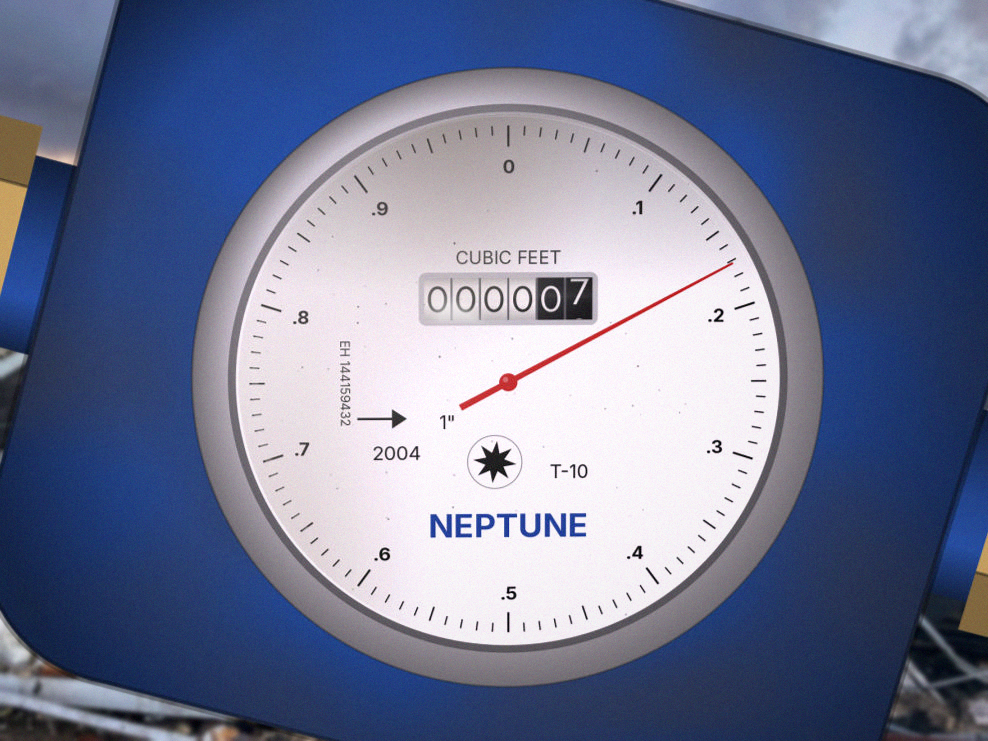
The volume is ft³ 7.17
